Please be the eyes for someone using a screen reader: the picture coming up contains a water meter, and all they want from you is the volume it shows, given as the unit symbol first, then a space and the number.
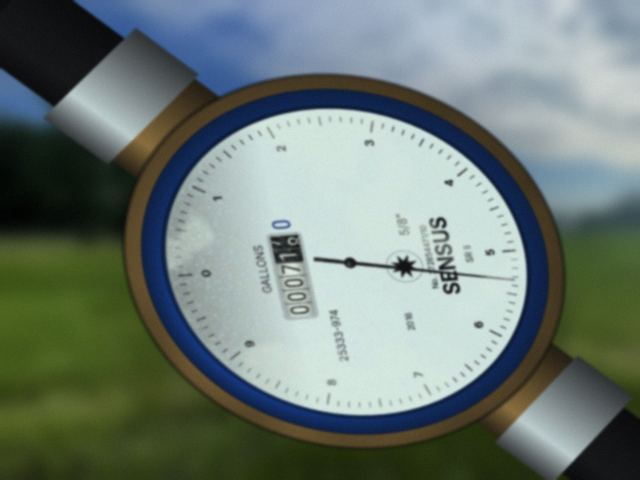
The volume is gal 7175.3
